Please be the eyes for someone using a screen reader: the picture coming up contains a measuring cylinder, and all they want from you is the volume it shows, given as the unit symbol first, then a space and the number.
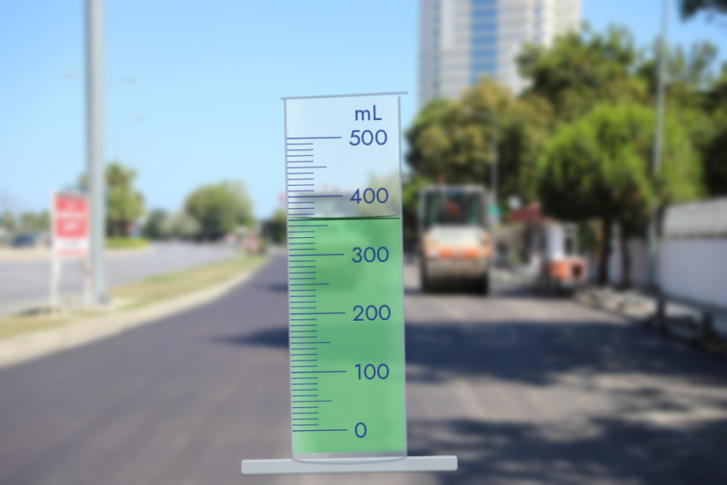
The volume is mL 360
